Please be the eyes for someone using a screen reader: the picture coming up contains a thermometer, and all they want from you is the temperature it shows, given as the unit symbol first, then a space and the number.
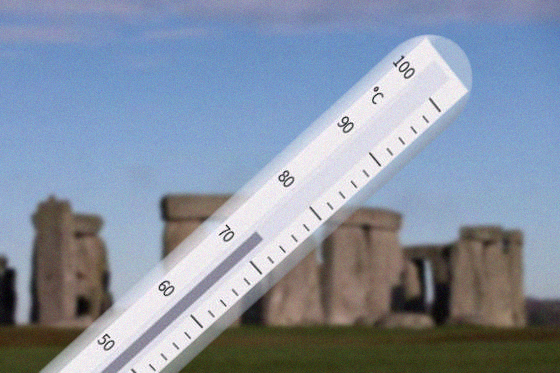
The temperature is °C 73
